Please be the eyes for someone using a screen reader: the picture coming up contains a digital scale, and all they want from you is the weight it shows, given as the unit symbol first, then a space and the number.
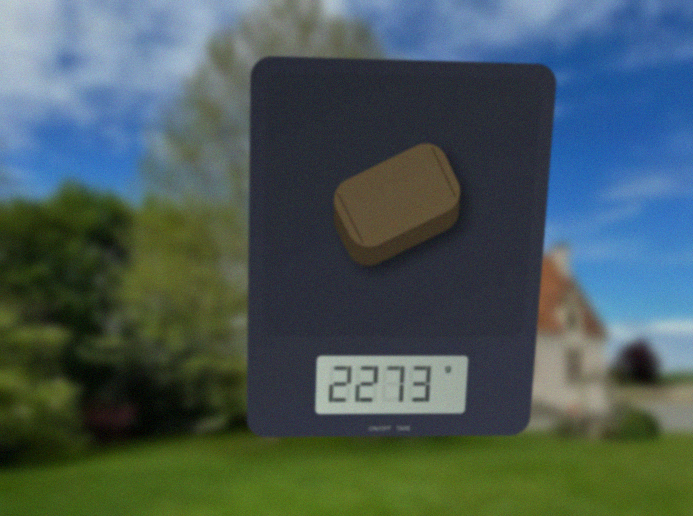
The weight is g 2273
